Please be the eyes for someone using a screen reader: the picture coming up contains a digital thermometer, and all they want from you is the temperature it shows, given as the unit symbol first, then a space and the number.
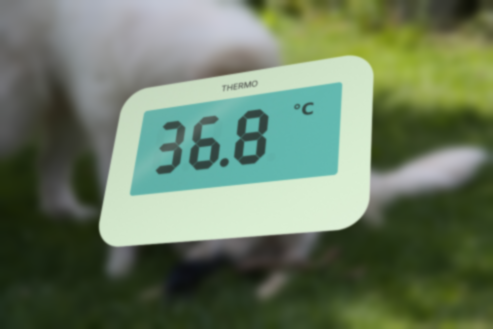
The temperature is °C 36.8
